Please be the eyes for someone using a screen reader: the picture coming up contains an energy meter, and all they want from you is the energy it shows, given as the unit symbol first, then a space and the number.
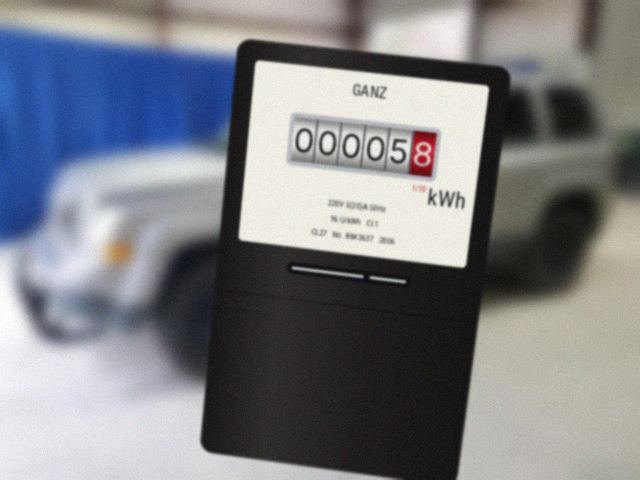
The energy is kWh 5.8
